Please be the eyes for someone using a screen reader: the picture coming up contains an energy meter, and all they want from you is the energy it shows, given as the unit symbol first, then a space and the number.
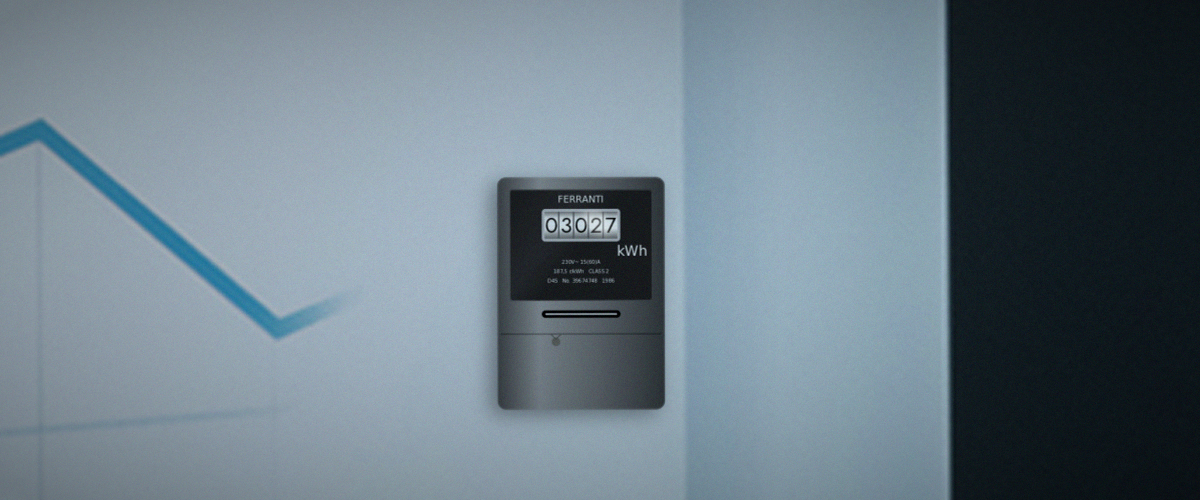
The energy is kWh 3027
